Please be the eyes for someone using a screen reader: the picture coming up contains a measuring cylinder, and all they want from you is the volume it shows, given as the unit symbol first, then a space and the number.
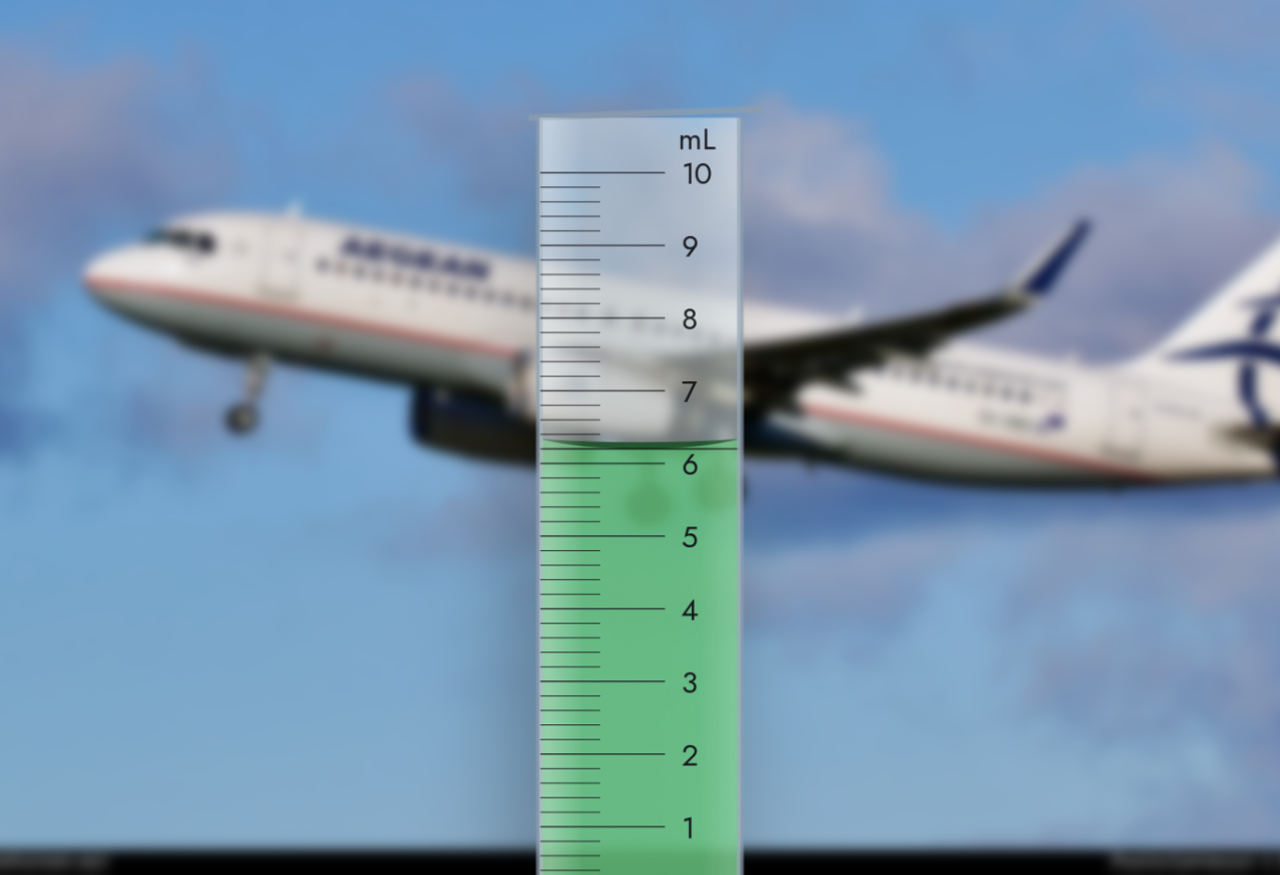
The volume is mL 6.2
